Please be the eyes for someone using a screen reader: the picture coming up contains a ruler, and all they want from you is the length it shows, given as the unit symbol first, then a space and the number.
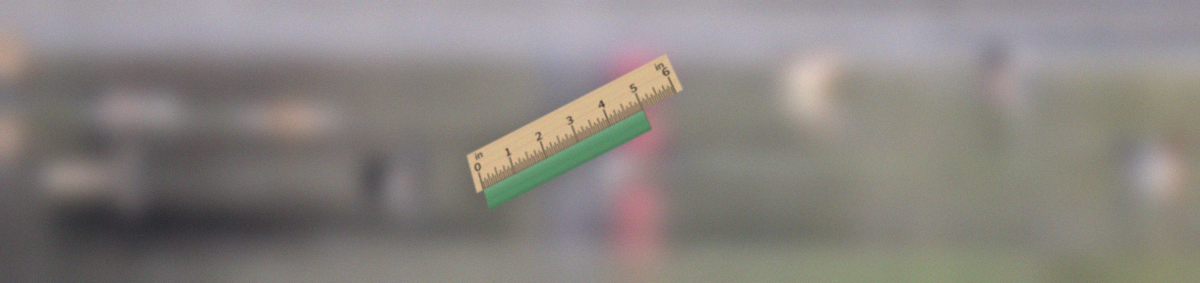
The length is in 5
